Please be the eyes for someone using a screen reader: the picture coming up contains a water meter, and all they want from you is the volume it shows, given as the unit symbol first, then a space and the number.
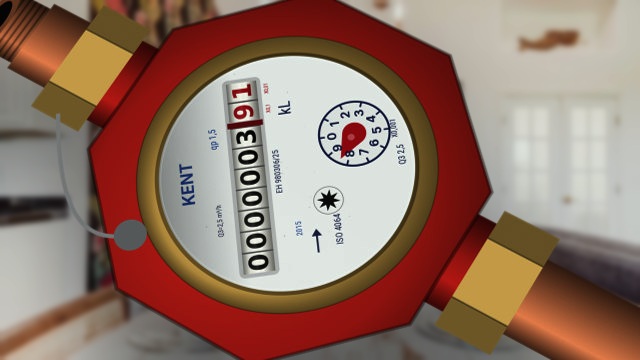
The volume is kL 3.918
